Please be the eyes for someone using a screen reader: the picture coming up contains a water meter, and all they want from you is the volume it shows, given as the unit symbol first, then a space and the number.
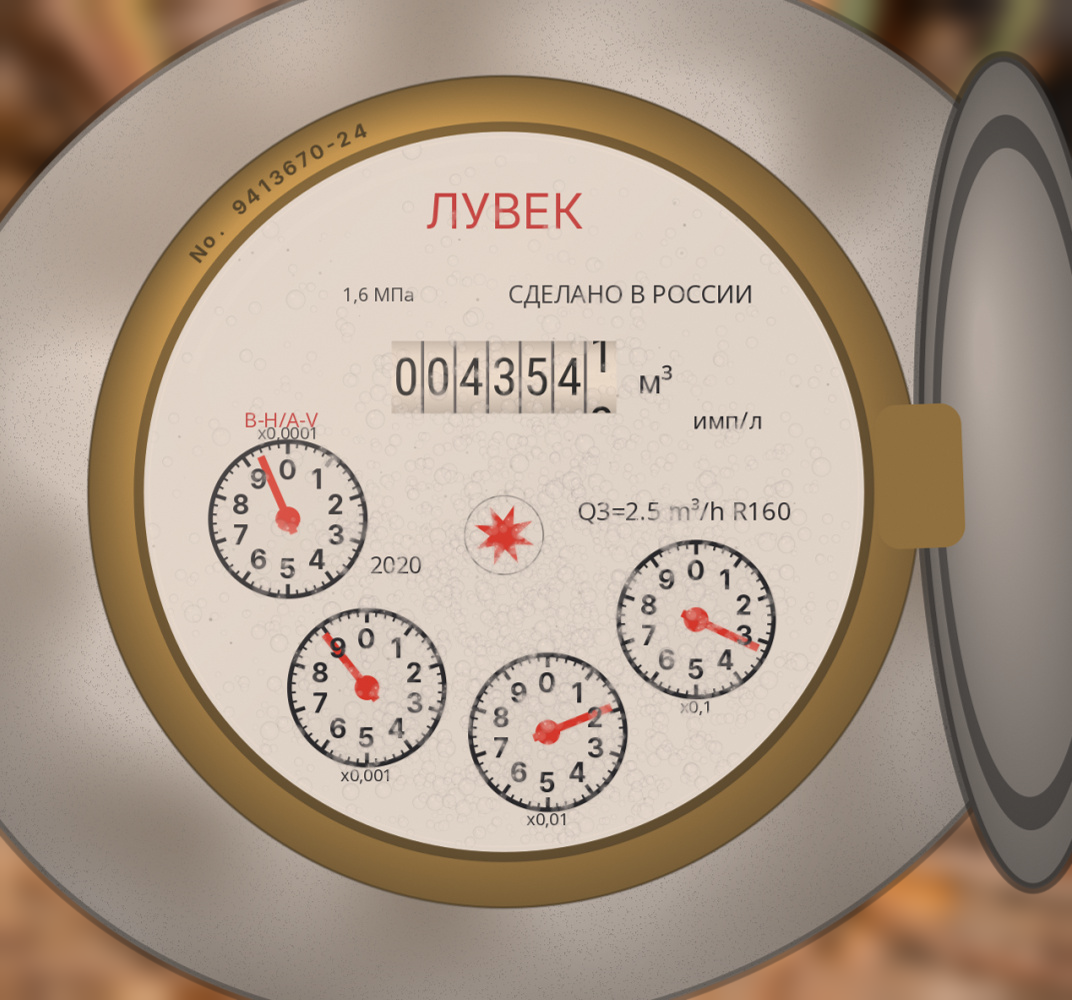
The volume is m³ 43541.3189
